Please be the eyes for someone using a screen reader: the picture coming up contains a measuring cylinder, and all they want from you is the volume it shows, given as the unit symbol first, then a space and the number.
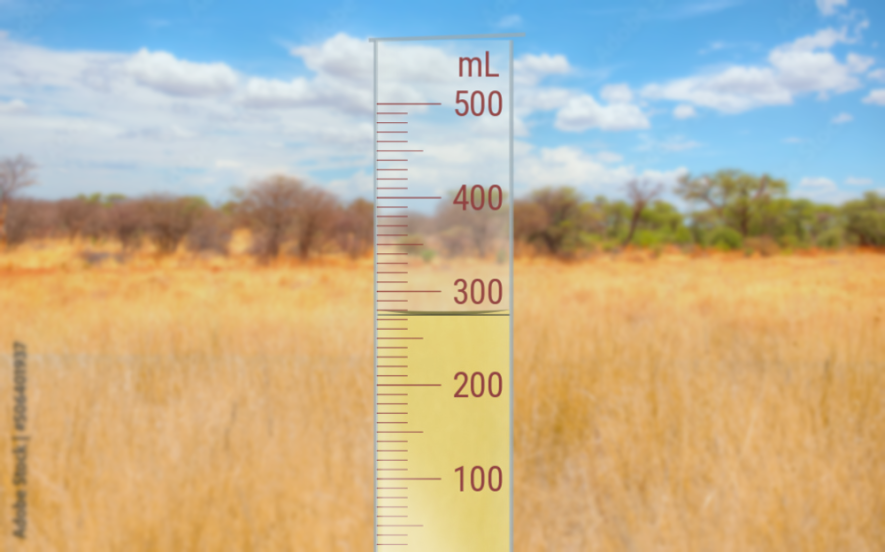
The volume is mL 275
